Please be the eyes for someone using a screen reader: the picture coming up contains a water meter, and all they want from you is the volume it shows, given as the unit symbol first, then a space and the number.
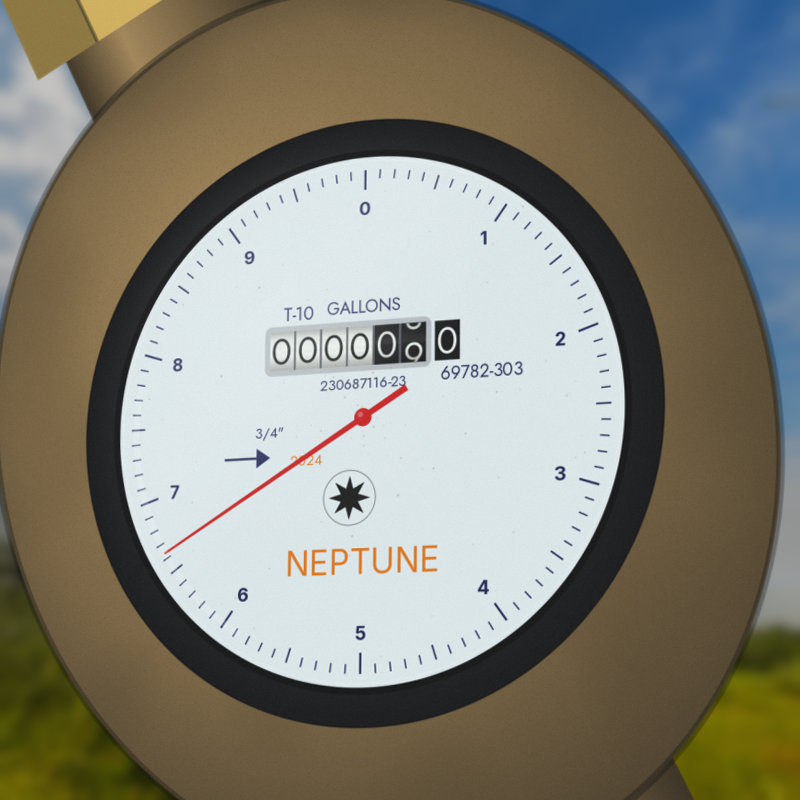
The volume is gal 86.6
